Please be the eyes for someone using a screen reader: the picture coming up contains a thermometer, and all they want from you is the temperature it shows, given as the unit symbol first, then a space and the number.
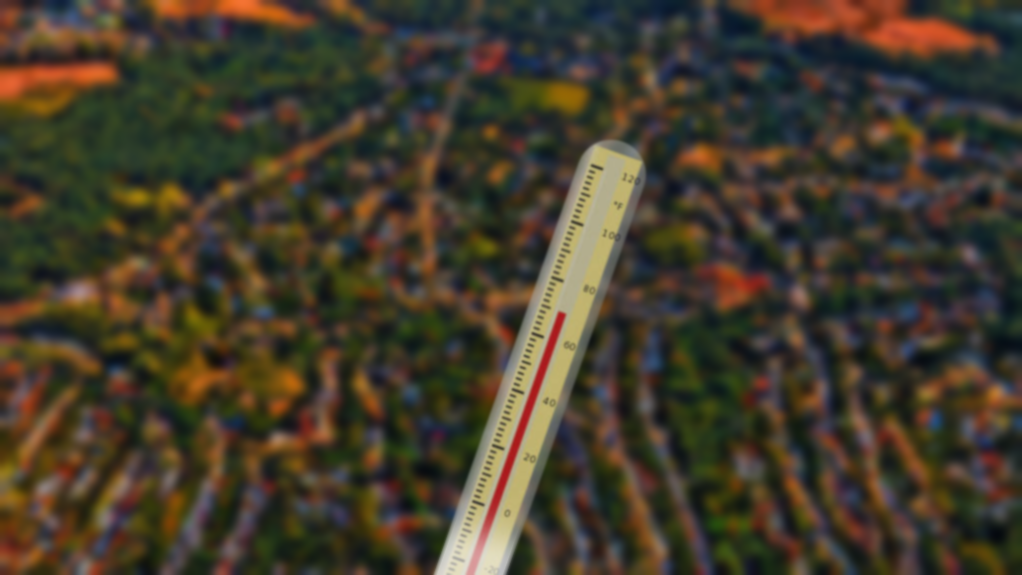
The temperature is °F 70
